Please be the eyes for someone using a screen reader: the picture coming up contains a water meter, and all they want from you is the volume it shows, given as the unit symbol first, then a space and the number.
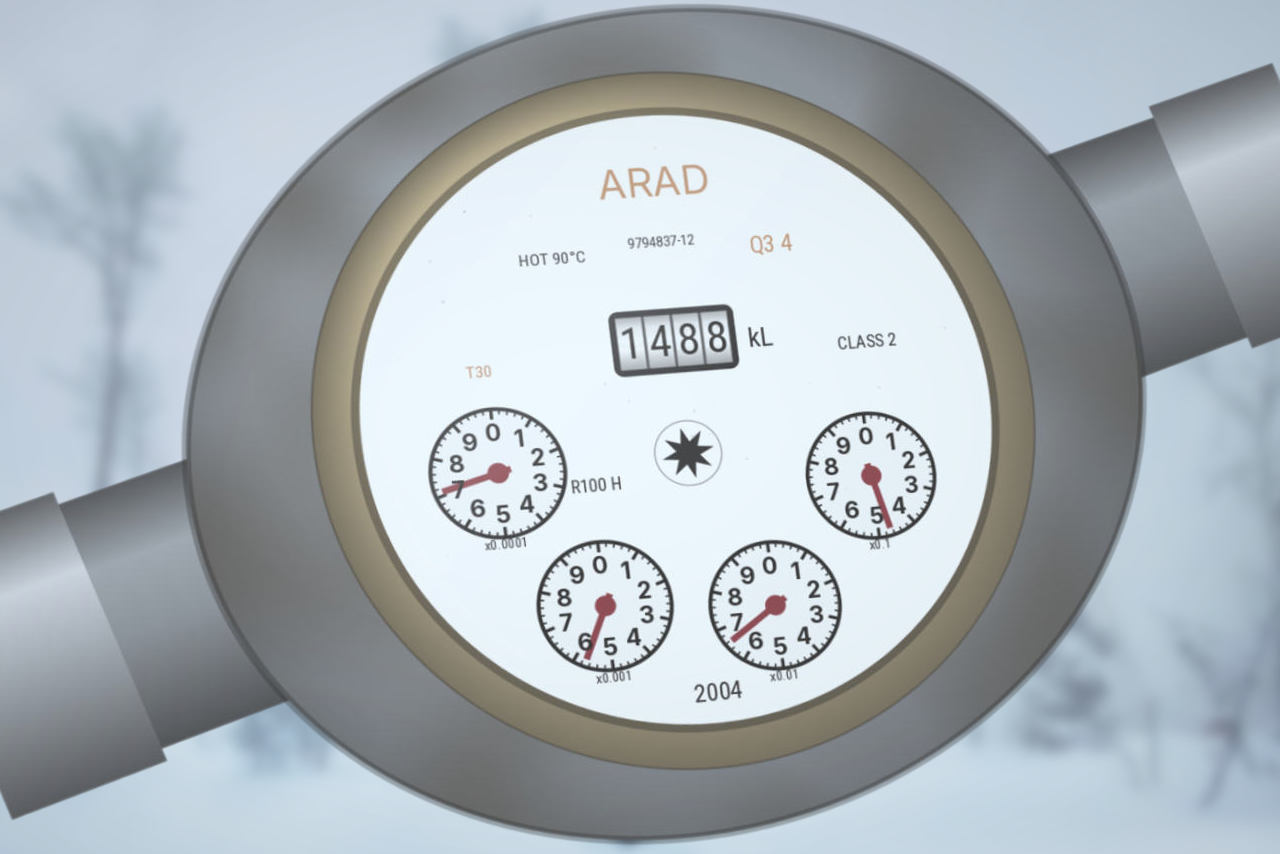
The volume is kL 1488.4657
